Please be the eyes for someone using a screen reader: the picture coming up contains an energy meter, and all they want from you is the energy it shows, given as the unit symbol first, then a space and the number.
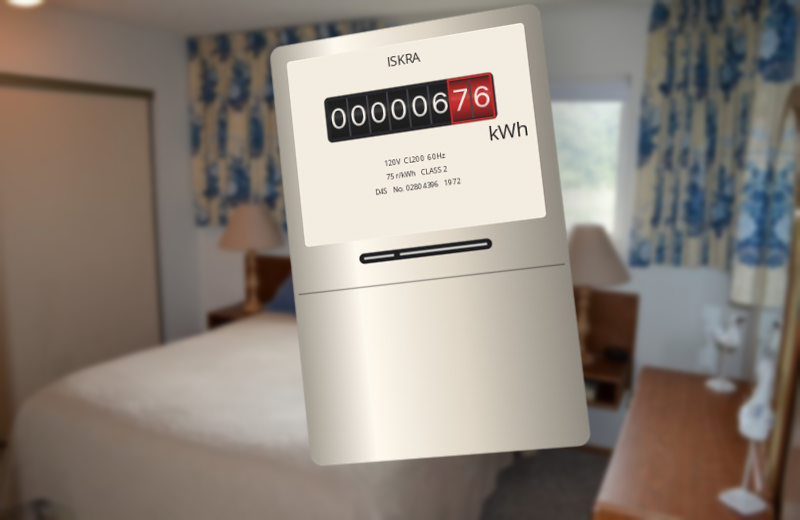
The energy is kWh 6.76
